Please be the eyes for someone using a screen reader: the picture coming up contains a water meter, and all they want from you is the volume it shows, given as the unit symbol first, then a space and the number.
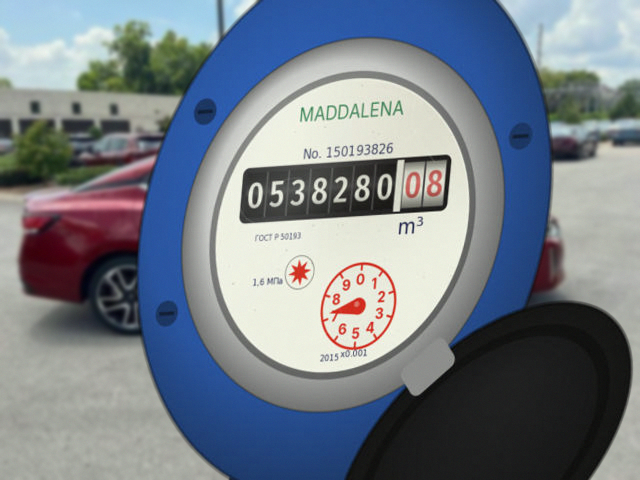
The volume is m³ 538280.087
